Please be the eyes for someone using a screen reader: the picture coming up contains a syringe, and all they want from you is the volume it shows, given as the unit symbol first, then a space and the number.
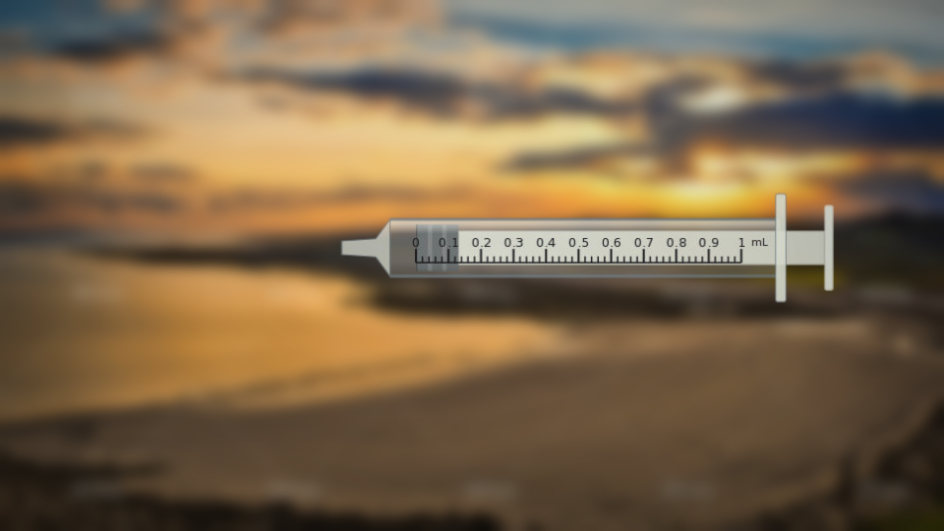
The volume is mL 0
